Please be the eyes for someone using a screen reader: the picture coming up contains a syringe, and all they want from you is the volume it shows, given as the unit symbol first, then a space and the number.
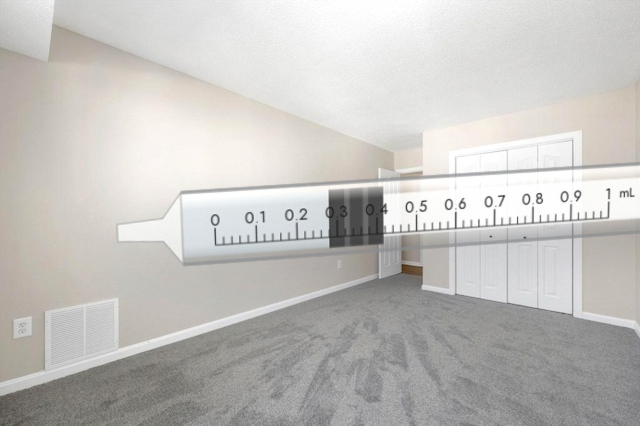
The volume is mL 0.28
